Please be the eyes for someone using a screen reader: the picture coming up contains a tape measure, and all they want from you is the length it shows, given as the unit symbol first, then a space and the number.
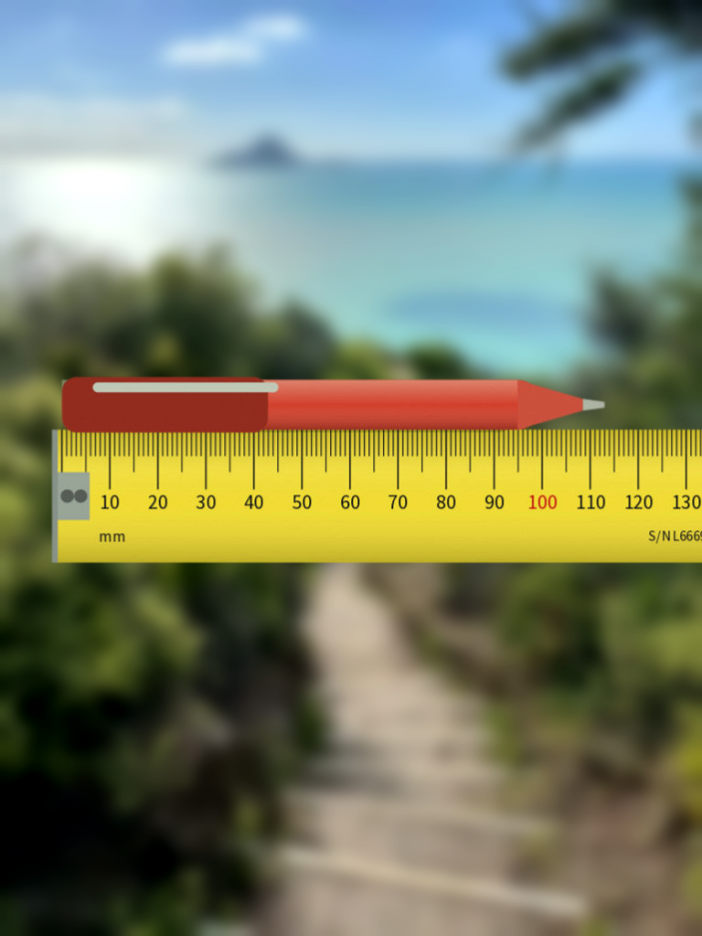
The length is mm 113
